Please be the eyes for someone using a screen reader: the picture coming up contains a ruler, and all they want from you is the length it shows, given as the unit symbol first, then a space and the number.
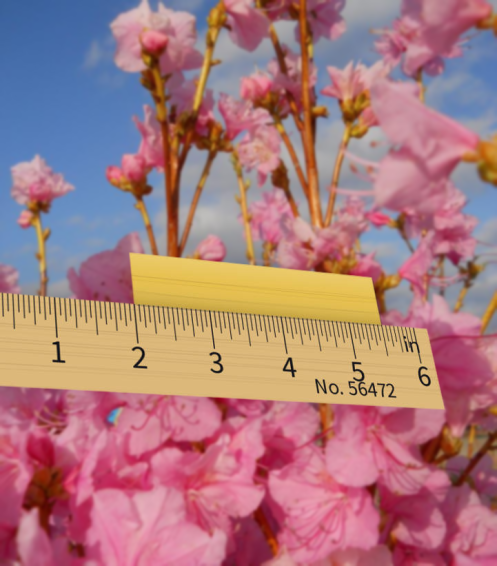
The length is in 3.5
